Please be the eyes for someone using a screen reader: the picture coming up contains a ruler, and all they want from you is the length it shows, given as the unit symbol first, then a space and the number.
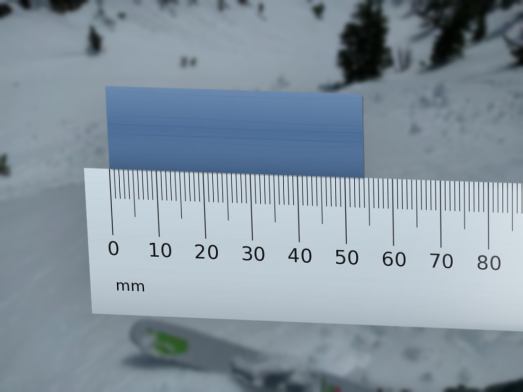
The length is mm 54
